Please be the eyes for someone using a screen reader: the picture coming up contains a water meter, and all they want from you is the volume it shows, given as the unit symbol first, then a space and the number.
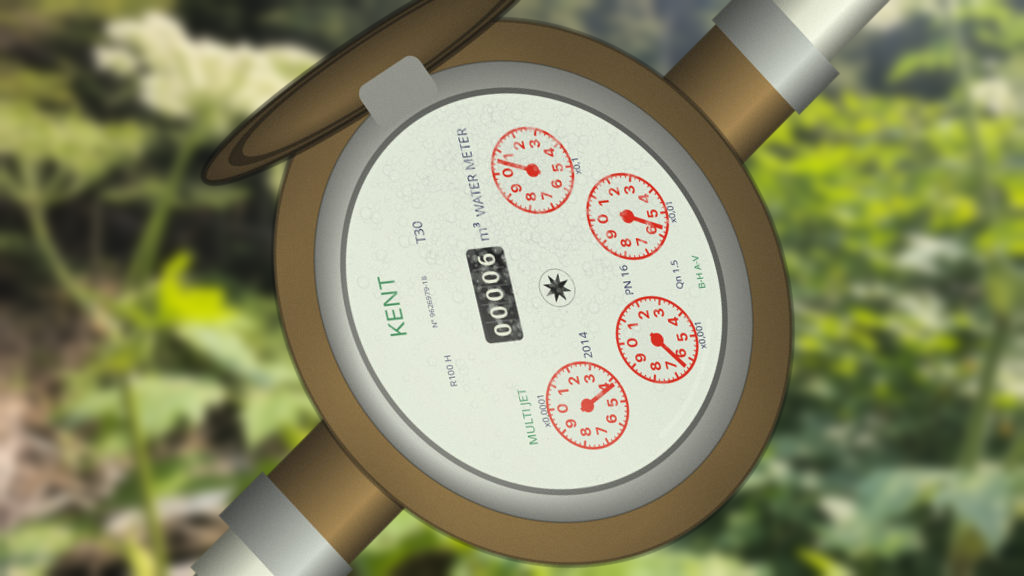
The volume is m³ 6.0564
